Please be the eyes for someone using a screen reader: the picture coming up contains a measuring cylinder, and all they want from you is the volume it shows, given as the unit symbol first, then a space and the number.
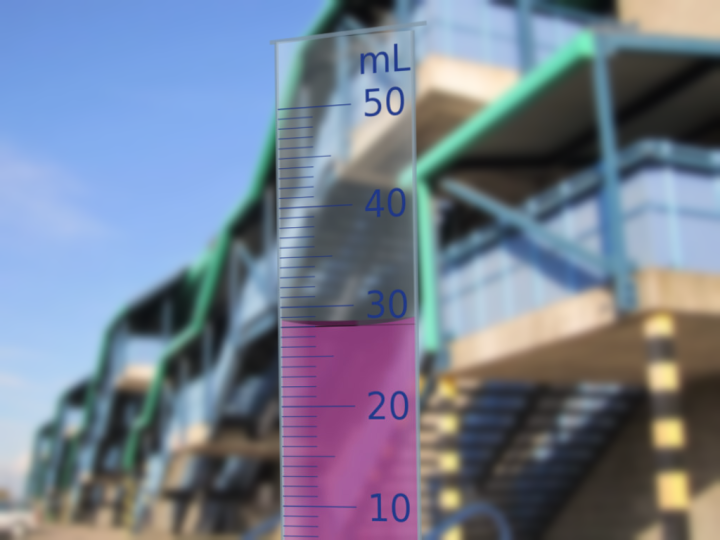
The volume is mL 28
